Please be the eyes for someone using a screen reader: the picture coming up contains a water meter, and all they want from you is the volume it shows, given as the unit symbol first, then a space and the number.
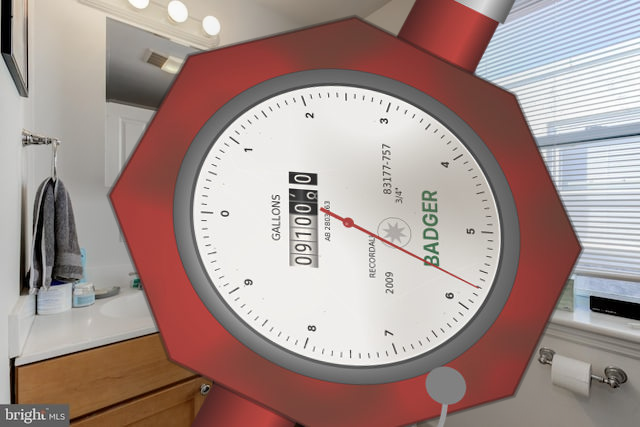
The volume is gal 910075.7
